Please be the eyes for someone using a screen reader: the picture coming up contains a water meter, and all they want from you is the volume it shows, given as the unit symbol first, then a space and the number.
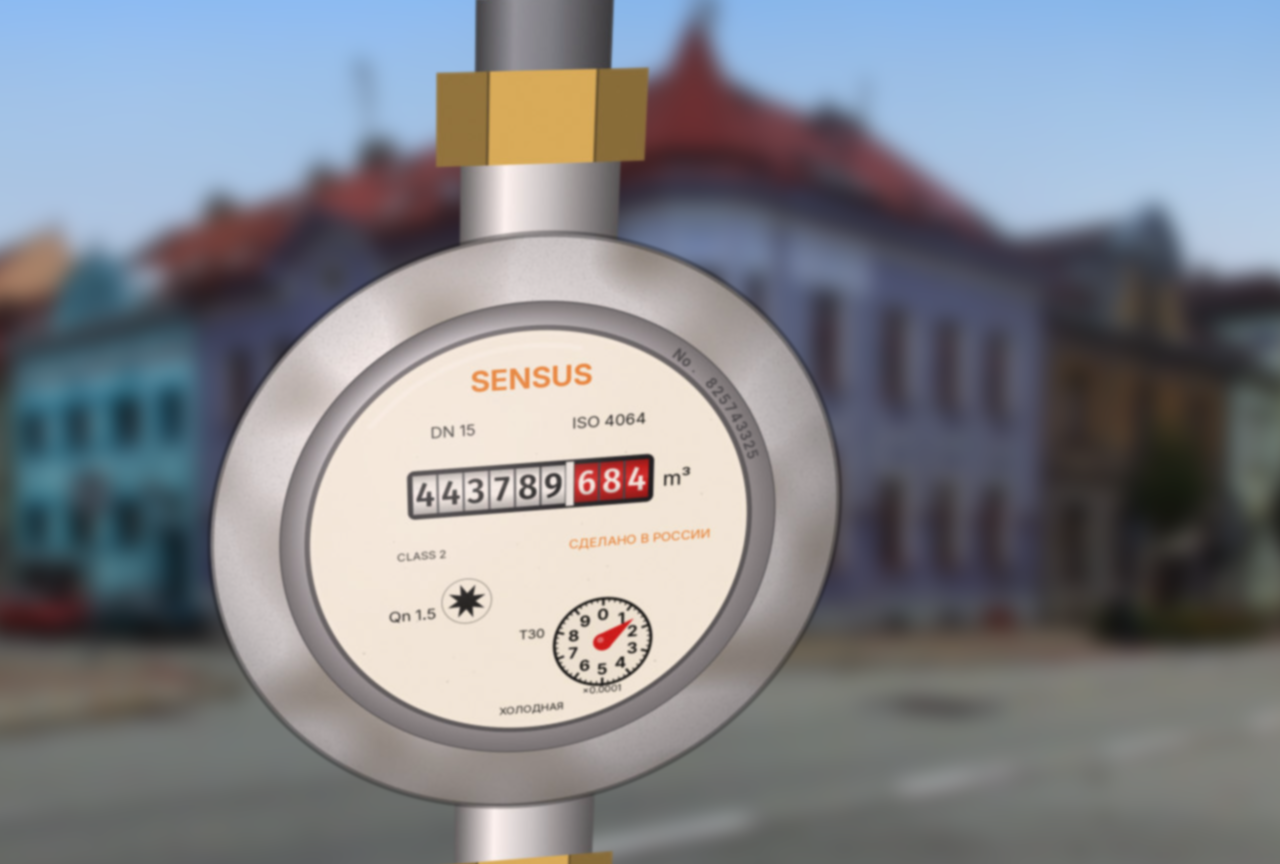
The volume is m³ 443789.6841
